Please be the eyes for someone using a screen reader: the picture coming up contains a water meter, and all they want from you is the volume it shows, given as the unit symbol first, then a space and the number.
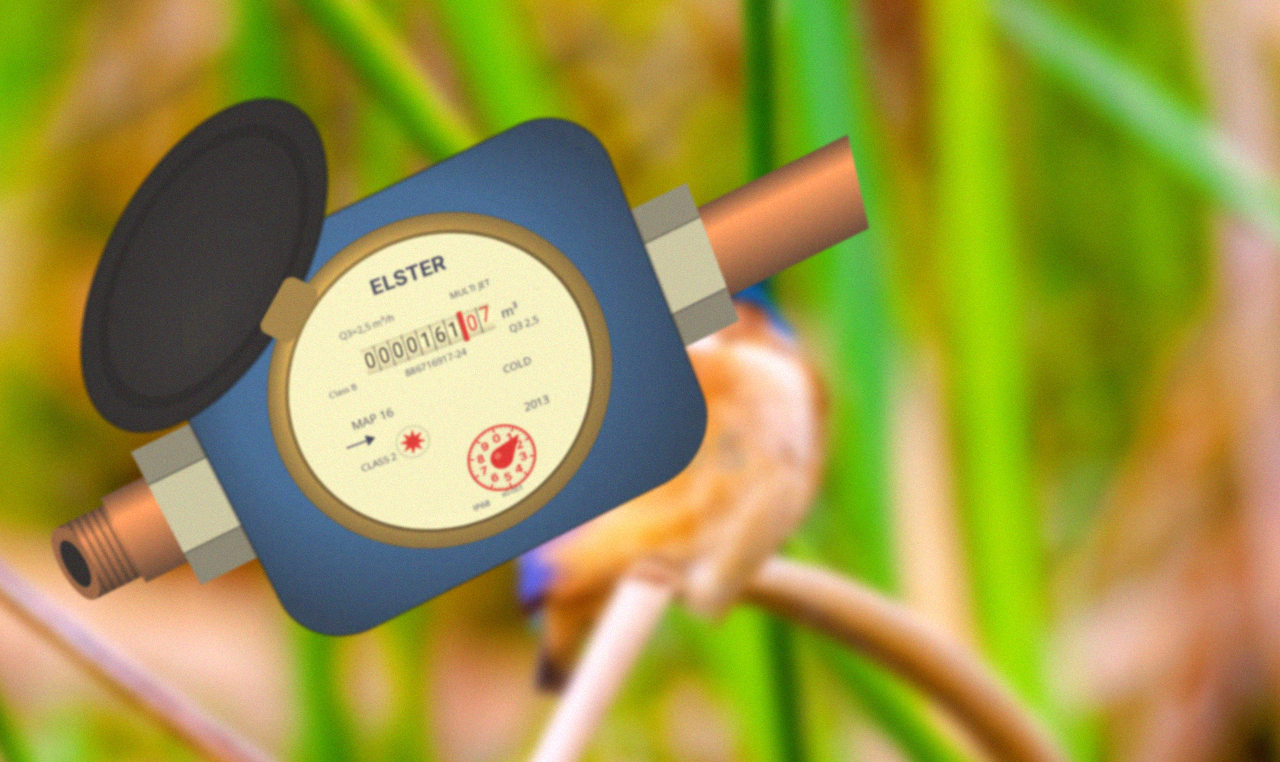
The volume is m³ 161.071
